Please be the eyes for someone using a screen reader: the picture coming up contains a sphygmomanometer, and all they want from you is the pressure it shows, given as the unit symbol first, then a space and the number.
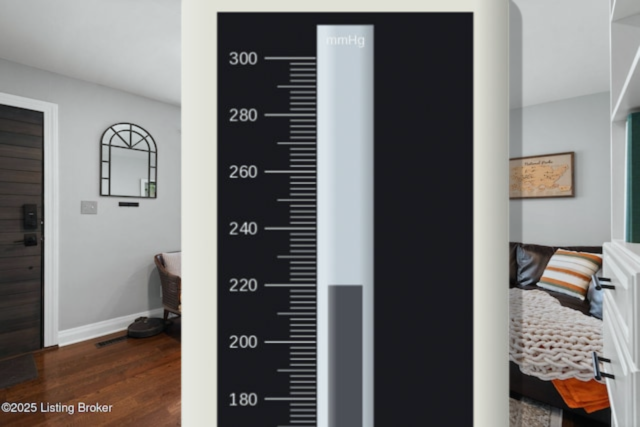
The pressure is mmHg 220
